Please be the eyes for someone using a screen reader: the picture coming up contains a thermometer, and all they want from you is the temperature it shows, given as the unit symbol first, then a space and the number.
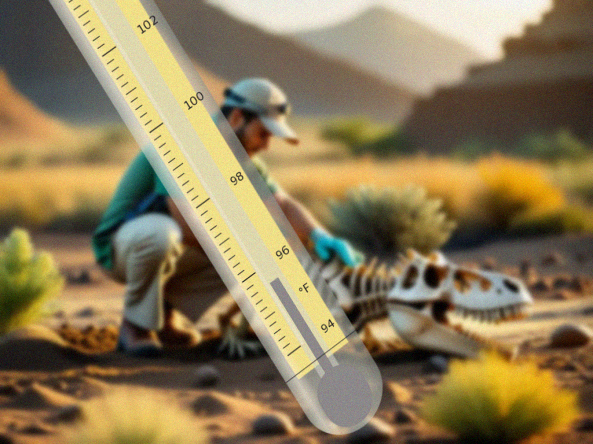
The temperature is °F 95.6
